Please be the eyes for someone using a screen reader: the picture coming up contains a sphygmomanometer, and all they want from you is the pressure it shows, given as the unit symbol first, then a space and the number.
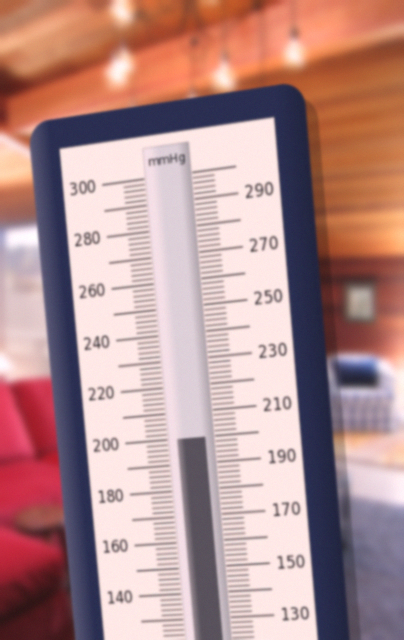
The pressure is mmHg 200
